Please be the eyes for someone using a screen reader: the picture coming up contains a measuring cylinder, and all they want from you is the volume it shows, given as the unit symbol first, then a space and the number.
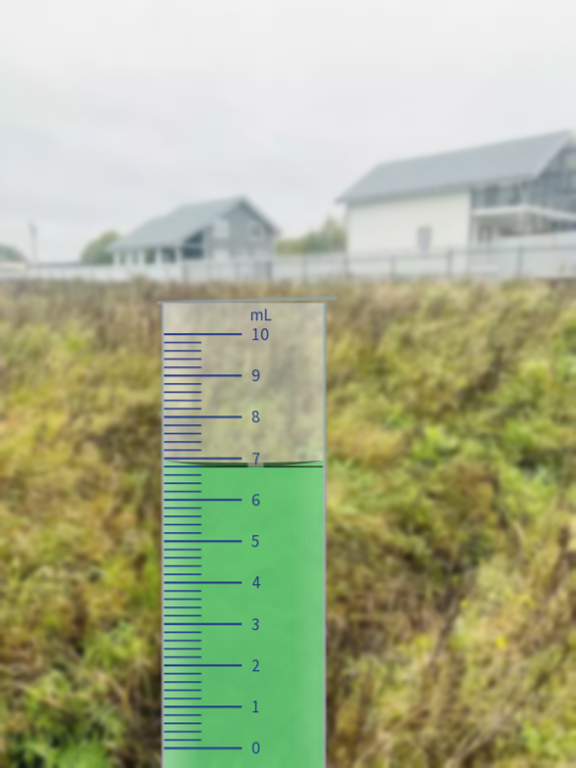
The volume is mL 6.8
